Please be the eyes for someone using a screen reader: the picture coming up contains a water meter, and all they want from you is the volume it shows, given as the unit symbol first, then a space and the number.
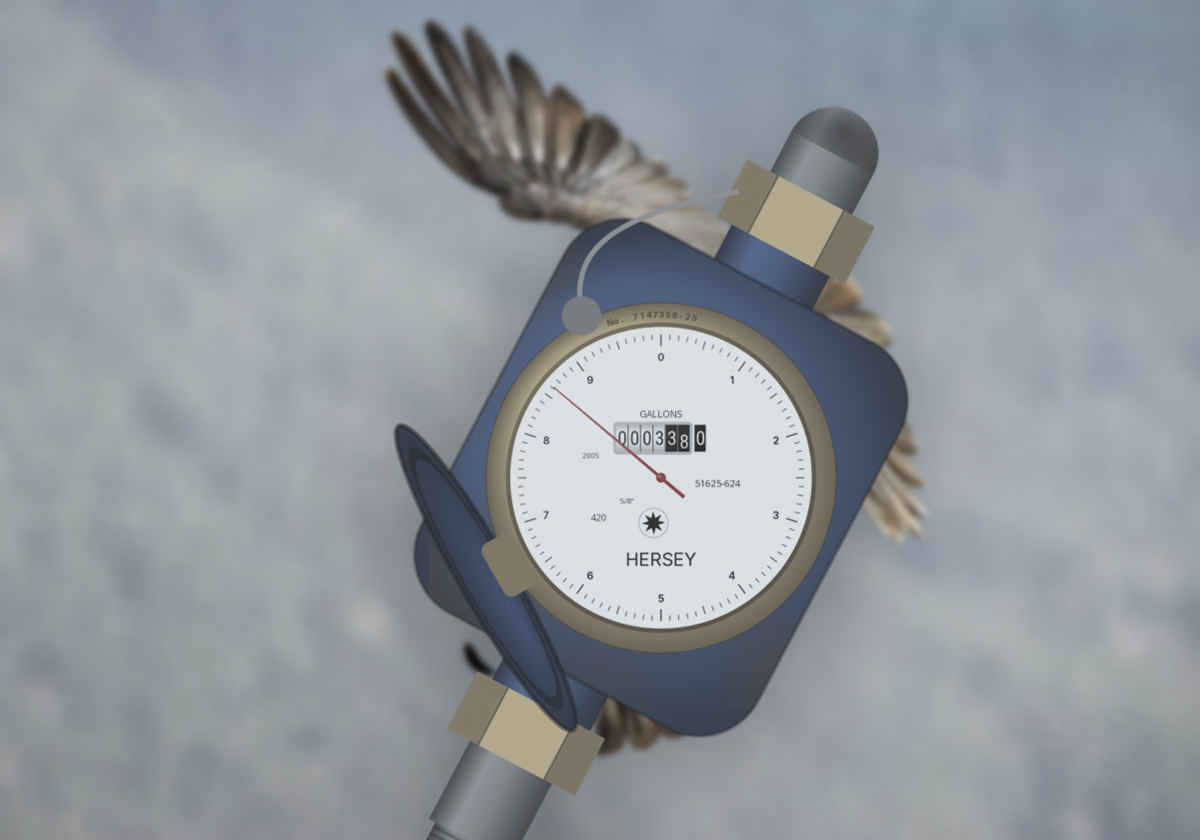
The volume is gal 3378.6
